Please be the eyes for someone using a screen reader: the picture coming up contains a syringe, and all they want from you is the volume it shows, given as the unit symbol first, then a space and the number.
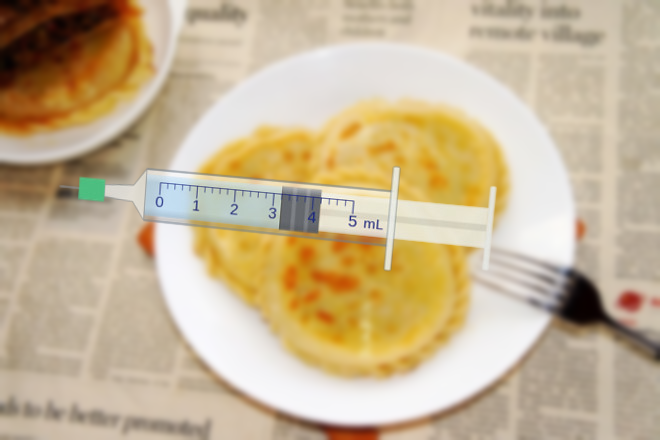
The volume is mL 3.2
